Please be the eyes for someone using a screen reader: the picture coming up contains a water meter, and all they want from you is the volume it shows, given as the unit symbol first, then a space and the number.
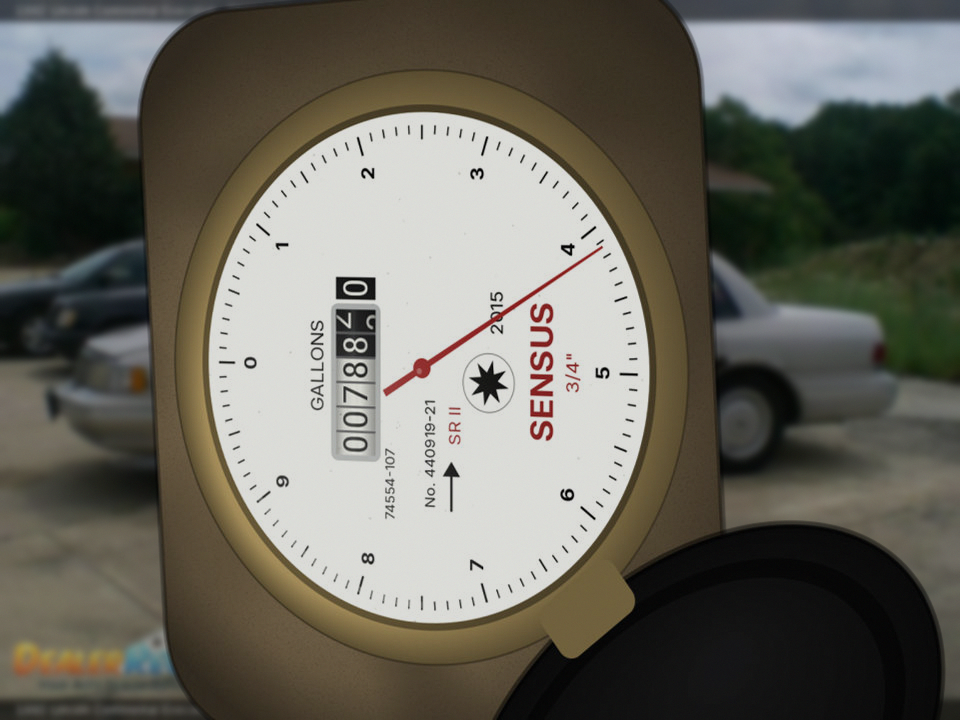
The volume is gal 78824.1
